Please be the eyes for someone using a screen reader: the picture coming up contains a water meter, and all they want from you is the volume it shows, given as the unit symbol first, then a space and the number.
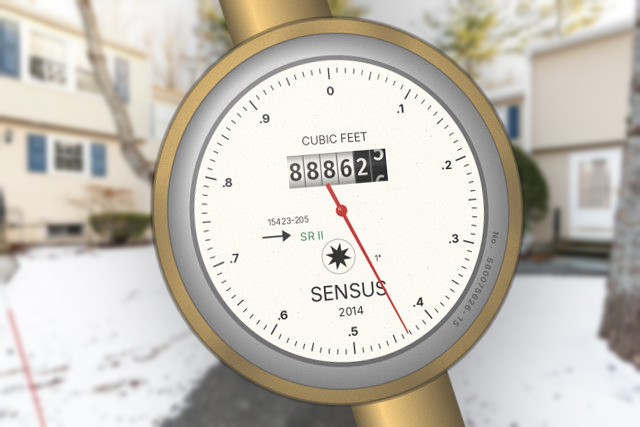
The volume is ft³ 888625.43
